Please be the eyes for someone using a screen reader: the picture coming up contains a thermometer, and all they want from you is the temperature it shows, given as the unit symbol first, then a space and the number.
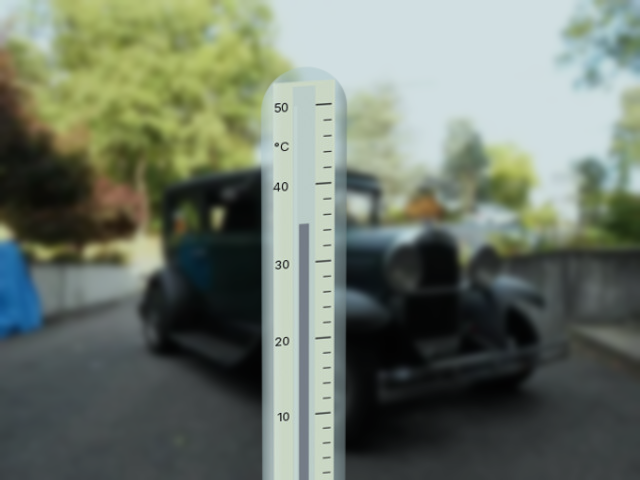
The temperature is °C 35
